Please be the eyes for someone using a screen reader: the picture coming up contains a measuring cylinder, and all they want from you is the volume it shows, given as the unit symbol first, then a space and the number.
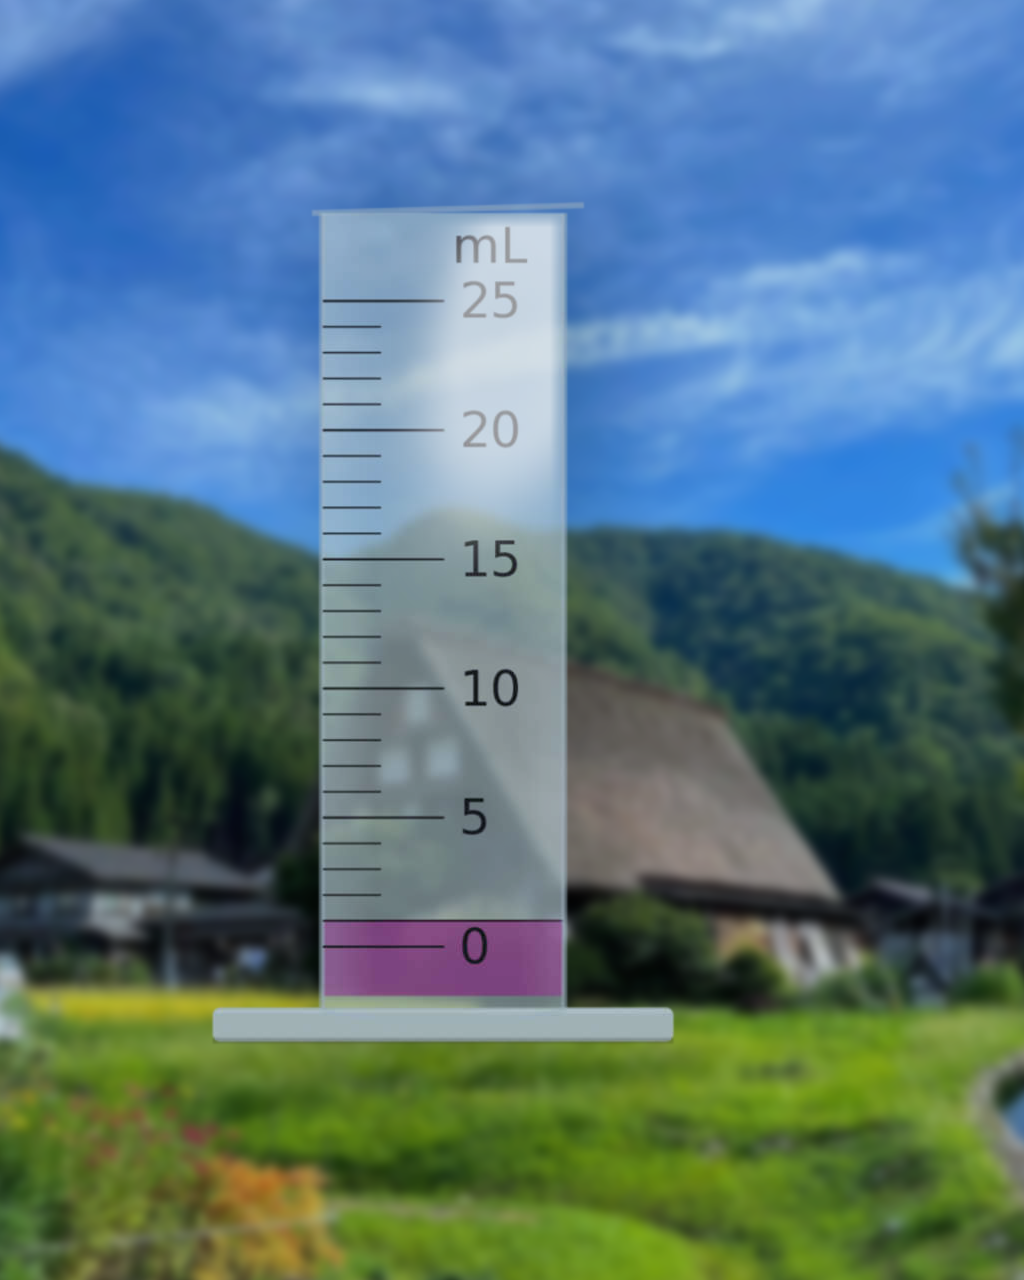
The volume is mL 1
